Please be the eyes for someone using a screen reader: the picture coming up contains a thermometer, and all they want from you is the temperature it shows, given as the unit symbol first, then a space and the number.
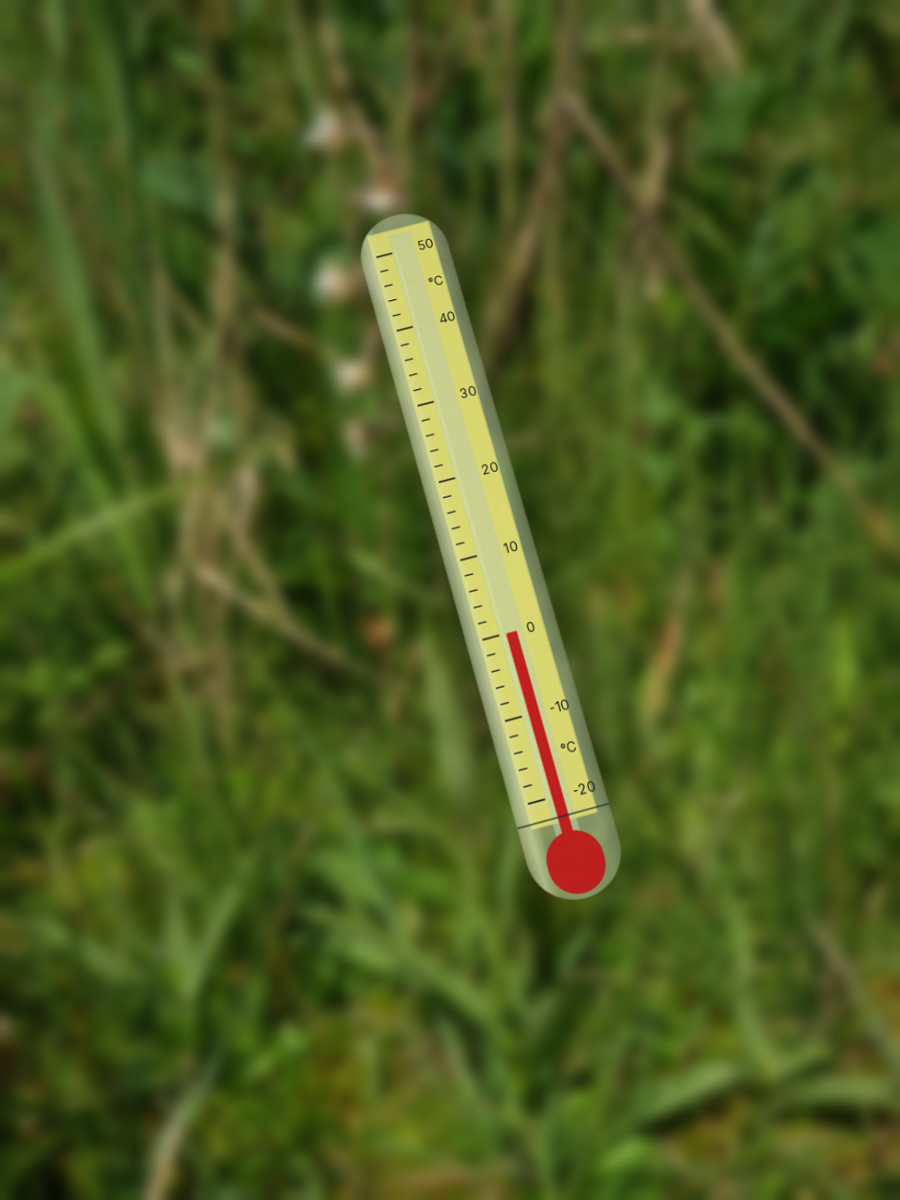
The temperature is °C 0
